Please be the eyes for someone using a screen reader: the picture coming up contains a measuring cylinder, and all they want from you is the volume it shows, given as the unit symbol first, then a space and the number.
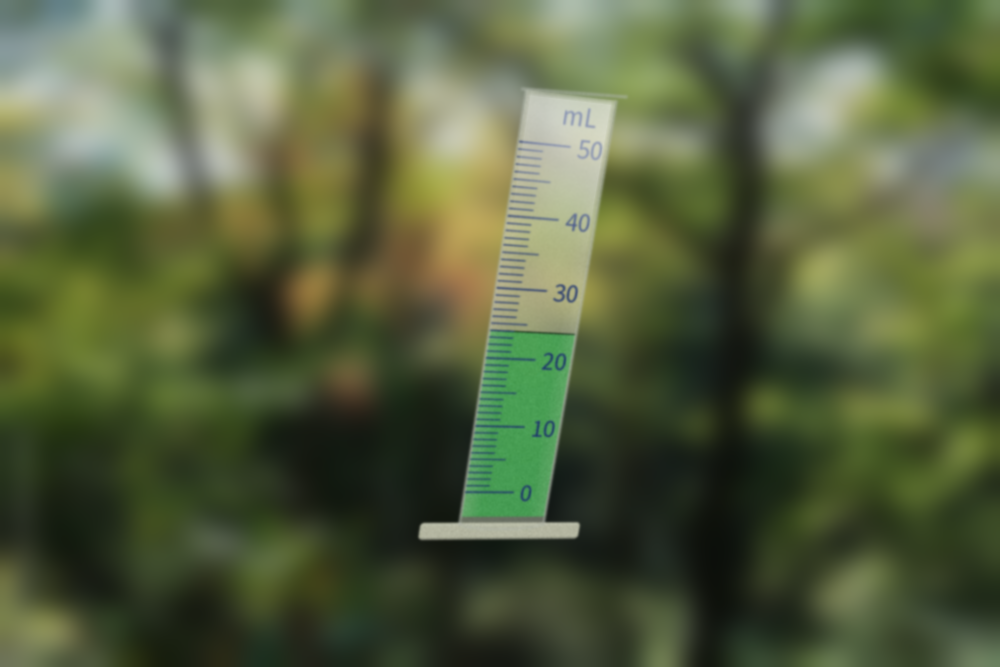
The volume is mL 24
